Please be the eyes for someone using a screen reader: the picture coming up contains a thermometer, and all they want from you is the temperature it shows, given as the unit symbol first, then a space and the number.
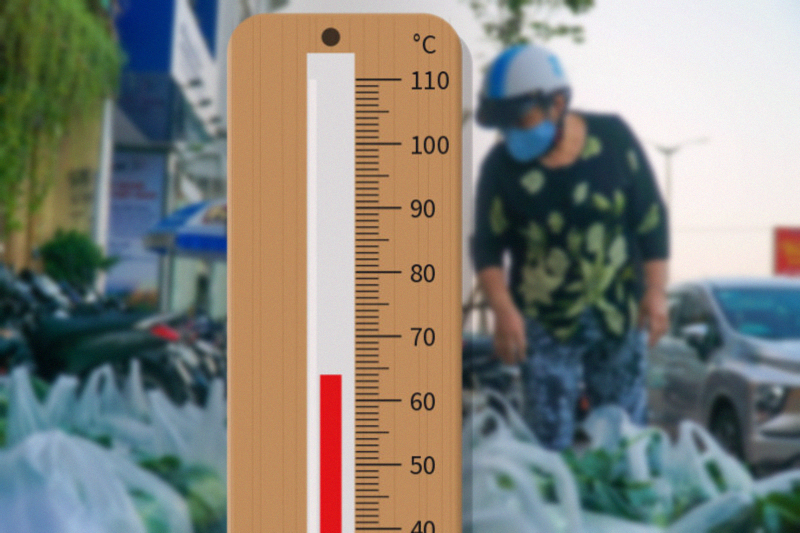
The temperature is °C 64
